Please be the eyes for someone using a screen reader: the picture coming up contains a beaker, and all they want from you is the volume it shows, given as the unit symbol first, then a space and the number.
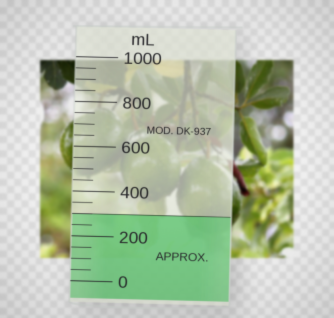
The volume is mL 300
